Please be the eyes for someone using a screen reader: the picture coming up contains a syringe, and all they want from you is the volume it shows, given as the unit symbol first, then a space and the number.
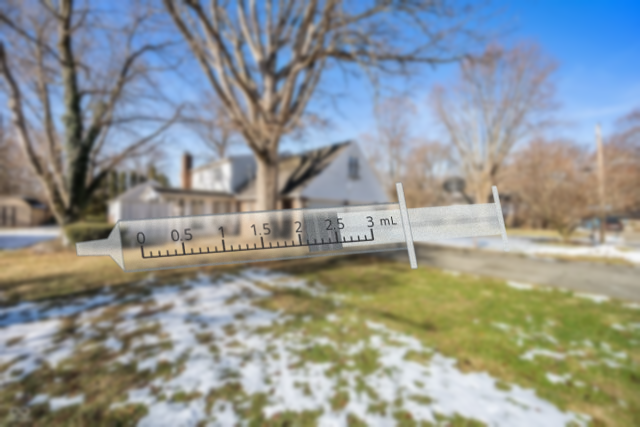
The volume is mL 2.1
